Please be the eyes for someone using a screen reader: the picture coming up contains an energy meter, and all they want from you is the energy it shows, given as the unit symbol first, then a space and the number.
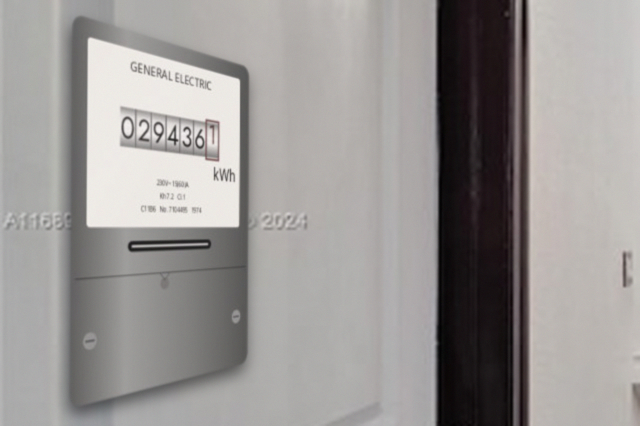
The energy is kWh 29436.1
